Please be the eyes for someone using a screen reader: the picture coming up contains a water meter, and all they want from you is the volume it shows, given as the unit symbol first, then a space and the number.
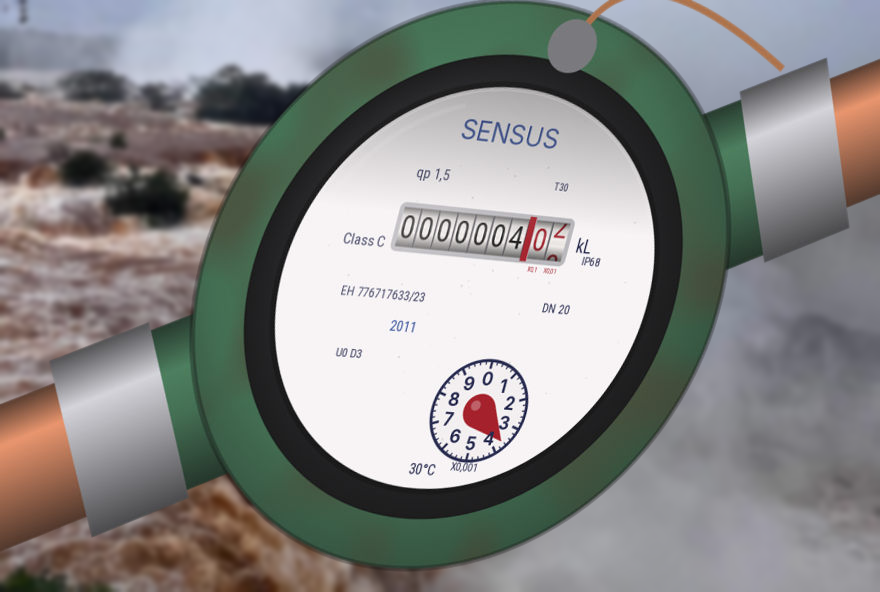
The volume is kL 4.023
